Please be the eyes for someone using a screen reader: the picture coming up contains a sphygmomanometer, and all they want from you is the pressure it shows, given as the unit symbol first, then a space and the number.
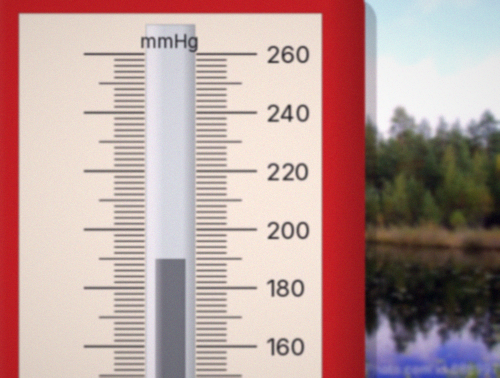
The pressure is mmHg 190
